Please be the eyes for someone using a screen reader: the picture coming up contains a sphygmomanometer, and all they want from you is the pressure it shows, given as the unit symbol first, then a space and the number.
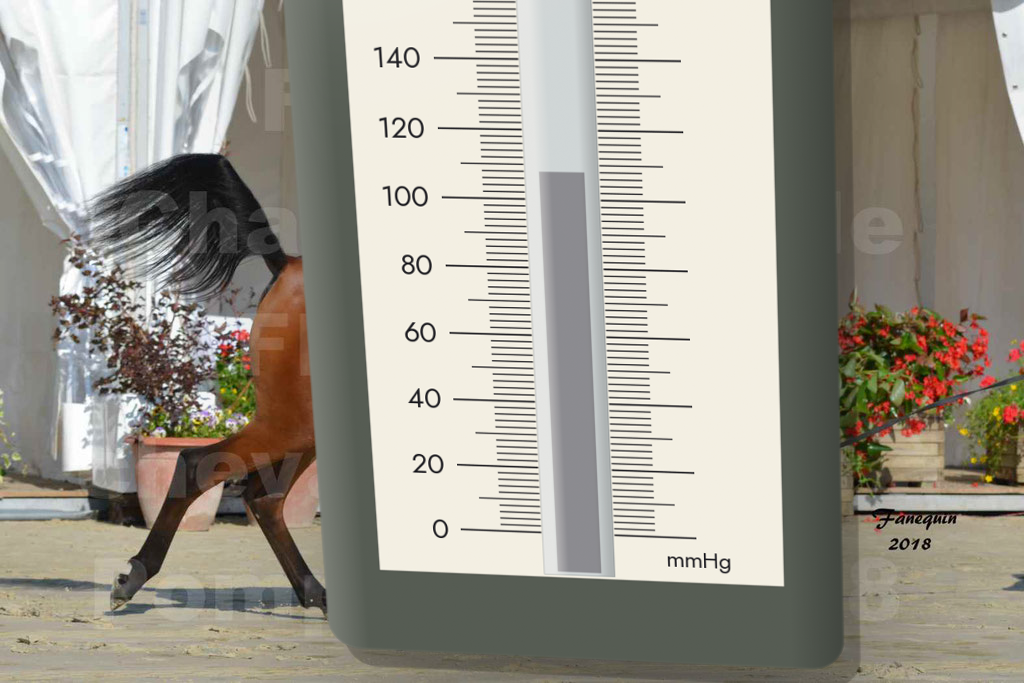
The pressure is mmHg 108
